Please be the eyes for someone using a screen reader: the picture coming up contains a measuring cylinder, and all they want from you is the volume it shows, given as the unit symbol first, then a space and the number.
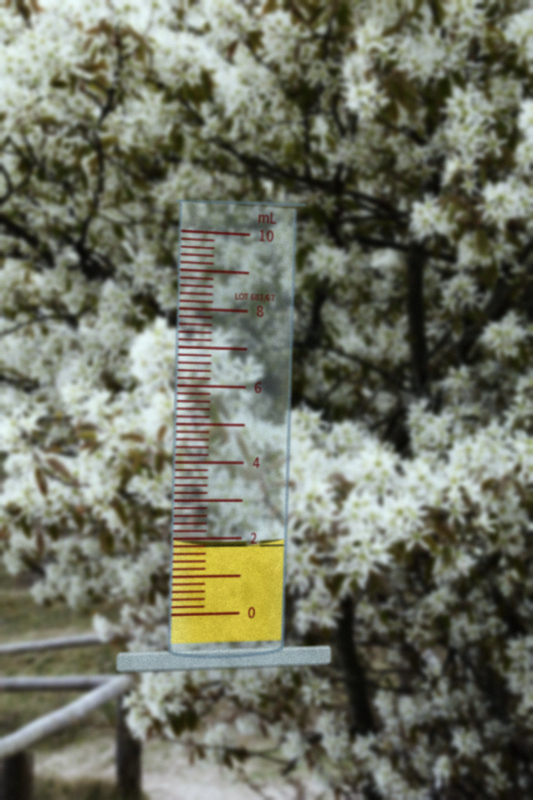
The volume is mL 1.8
